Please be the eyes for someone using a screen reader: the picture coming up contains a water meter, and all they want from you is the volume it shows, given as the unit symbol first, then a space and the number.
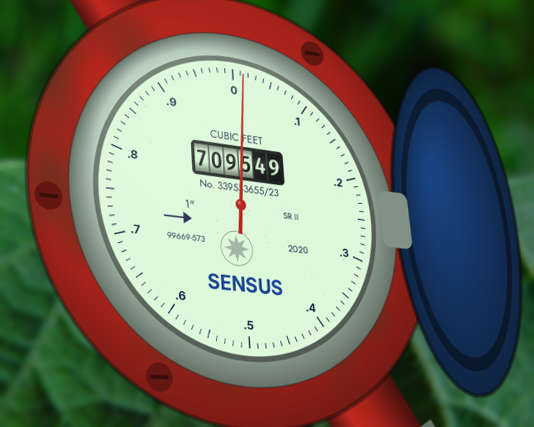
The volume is ft³ 709549.01
